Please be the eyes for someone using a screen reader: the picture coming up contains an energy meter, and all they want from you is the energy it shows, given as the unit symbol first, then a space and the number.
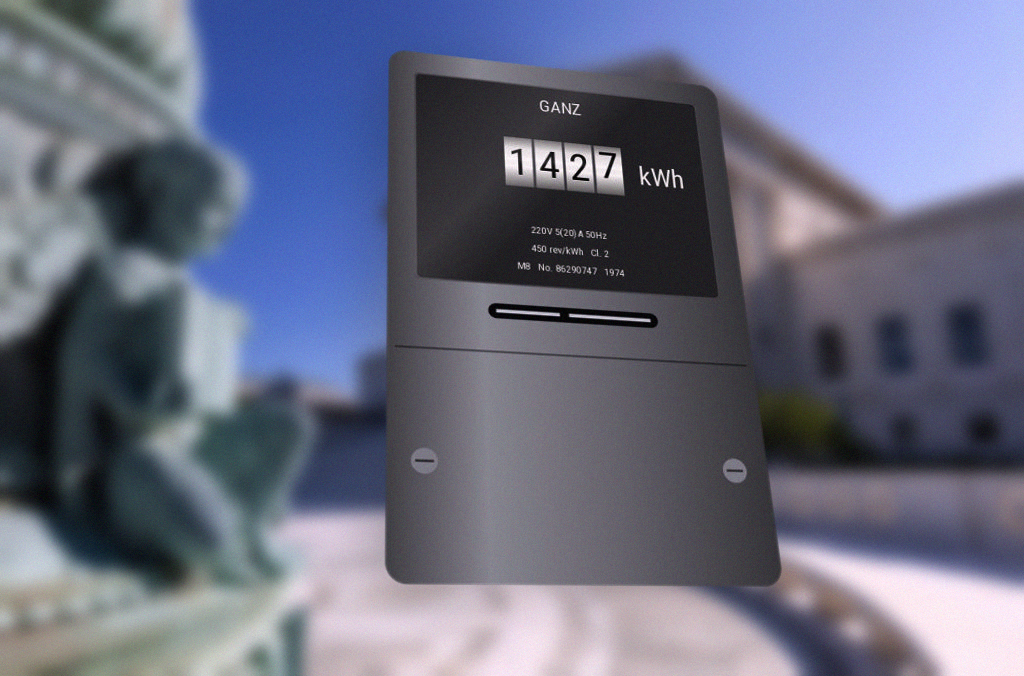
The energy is kWh 1427
